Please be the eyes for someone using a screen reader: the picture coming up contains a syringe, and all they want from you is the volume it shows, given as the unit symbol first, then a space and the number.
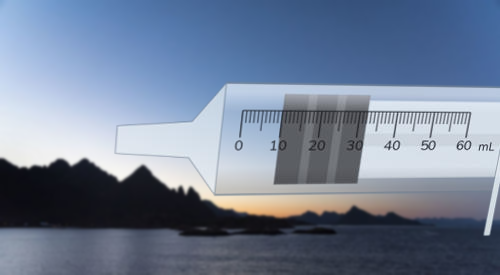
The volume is mL 10
